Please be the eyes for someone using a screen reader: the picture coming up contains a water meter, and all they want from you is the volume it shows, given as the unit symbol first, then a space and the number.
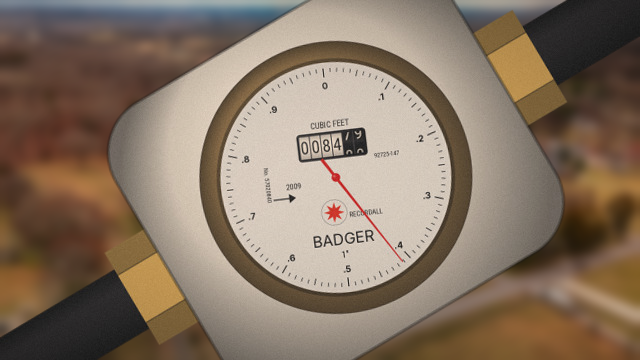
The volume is ft³ 8479.41
